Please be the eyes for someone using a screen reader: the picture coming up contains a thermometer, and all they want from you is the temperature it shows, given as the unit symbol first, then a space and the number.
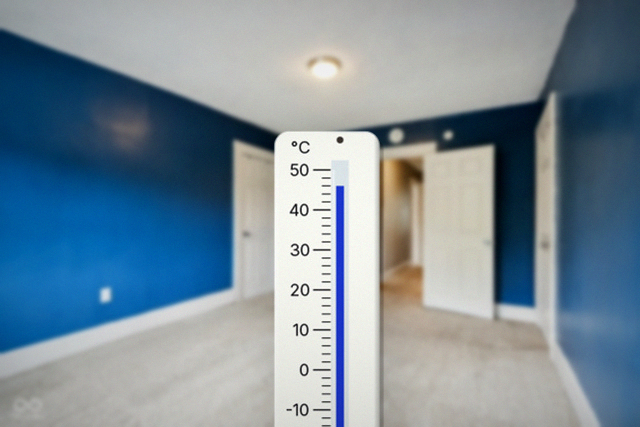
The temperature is °C 46
